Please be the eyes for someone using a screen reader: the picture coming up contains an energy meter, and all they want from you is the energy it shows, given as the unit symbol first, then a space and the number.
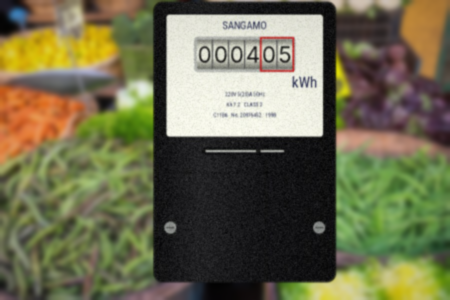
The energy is kWh 4.05
